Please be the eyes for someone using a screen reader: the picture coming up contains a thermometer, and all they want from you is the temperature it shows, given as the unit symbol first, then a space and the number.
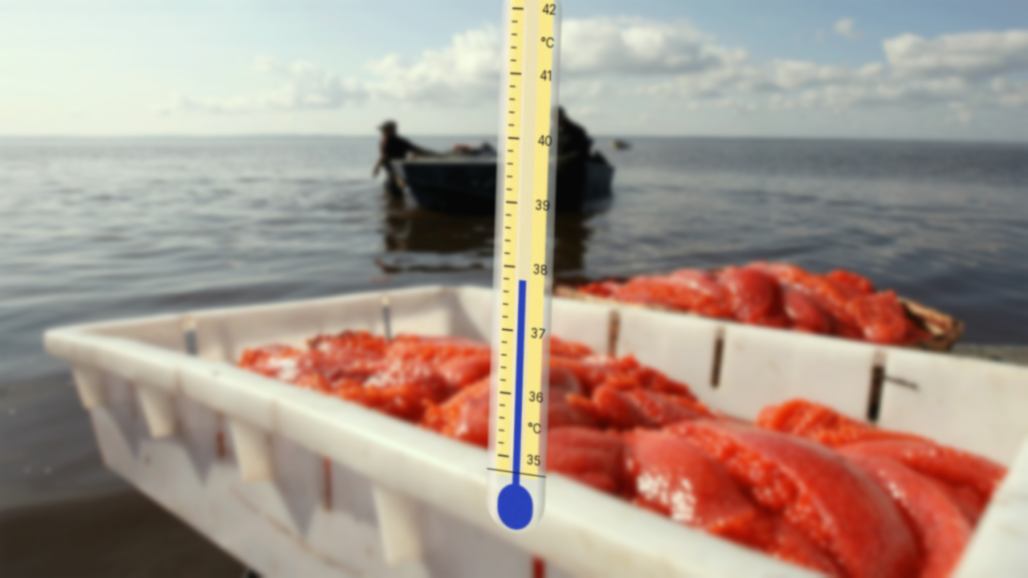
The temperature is °C 37.8
